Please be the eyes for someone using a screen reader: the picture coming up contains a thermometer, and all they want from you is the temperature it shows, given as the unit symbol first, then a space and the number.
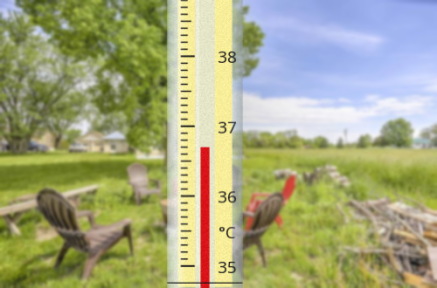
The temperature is °C 36.7
